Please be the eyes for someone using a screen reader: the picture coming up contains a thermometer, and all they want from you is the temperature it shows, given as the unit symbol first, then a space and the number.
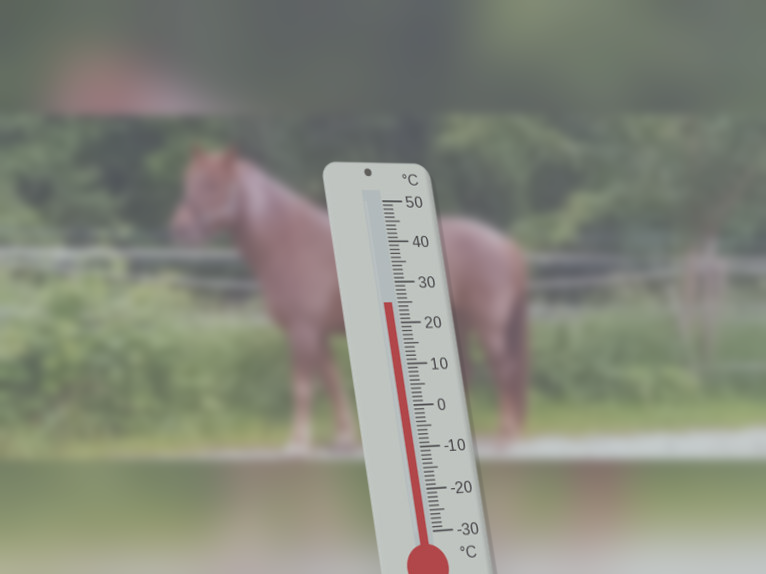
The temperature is °C 25
